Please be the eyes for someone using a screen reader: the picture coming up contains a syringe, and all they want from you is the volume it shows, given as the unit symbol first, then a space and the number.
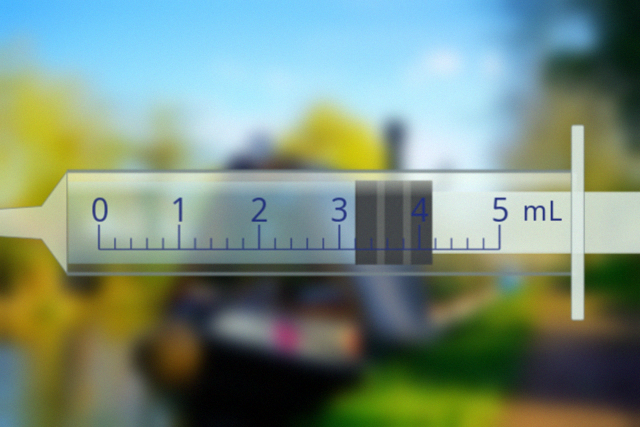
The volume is mL 3.2
